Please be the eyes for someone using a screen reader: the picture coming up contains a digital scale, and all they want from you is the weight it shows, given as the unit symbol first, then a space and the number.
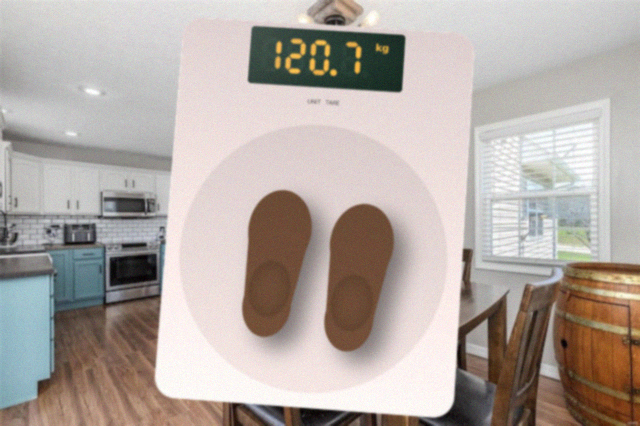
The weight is kg 120.7
